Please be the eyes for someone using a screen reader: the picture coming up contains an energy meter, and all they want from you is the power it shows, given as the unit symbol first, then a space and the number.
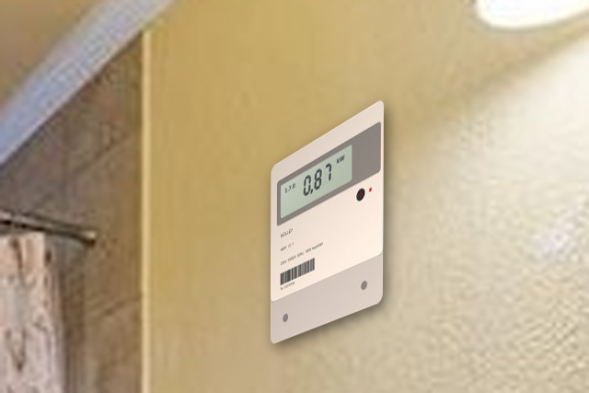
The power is kW 0.87
